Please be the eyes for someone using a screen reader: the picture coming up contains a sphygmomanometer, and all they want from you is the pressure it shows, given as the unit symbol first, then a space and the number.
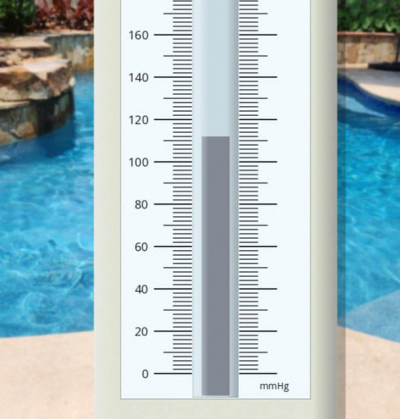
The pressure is mmHg 112
